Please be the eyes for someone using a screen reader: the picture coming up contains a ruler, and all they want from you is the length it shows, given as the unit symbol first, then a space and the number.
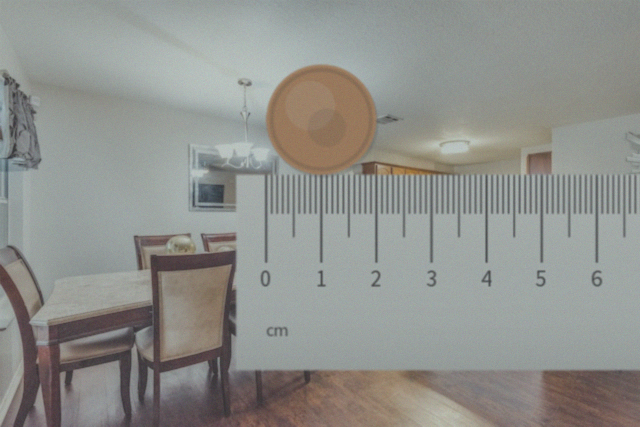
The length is cm 2
